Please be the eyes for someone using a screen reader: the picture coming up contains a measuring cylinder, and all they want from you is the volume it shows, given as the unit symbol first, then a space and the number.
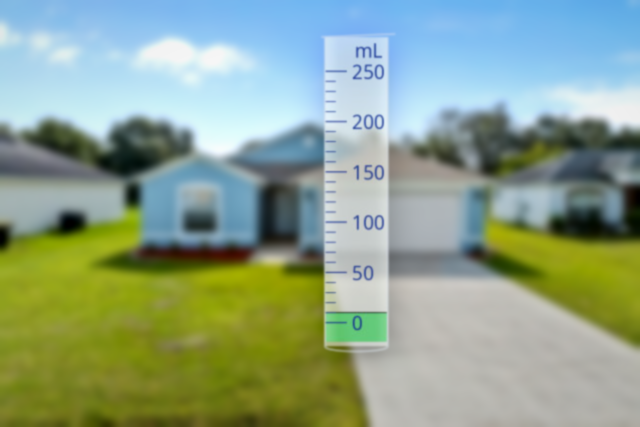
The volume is mL 10
